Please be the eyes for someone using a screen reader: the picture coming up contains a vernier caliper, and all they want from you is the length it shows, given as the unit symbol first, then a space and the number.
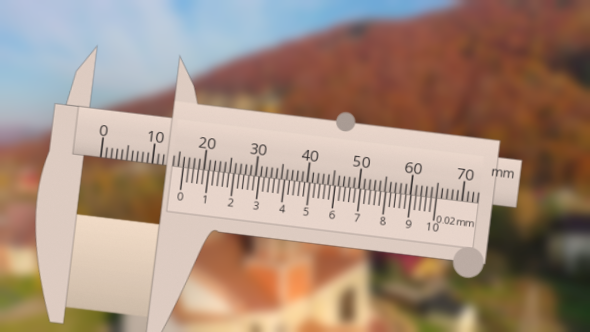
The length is mm 16.0
